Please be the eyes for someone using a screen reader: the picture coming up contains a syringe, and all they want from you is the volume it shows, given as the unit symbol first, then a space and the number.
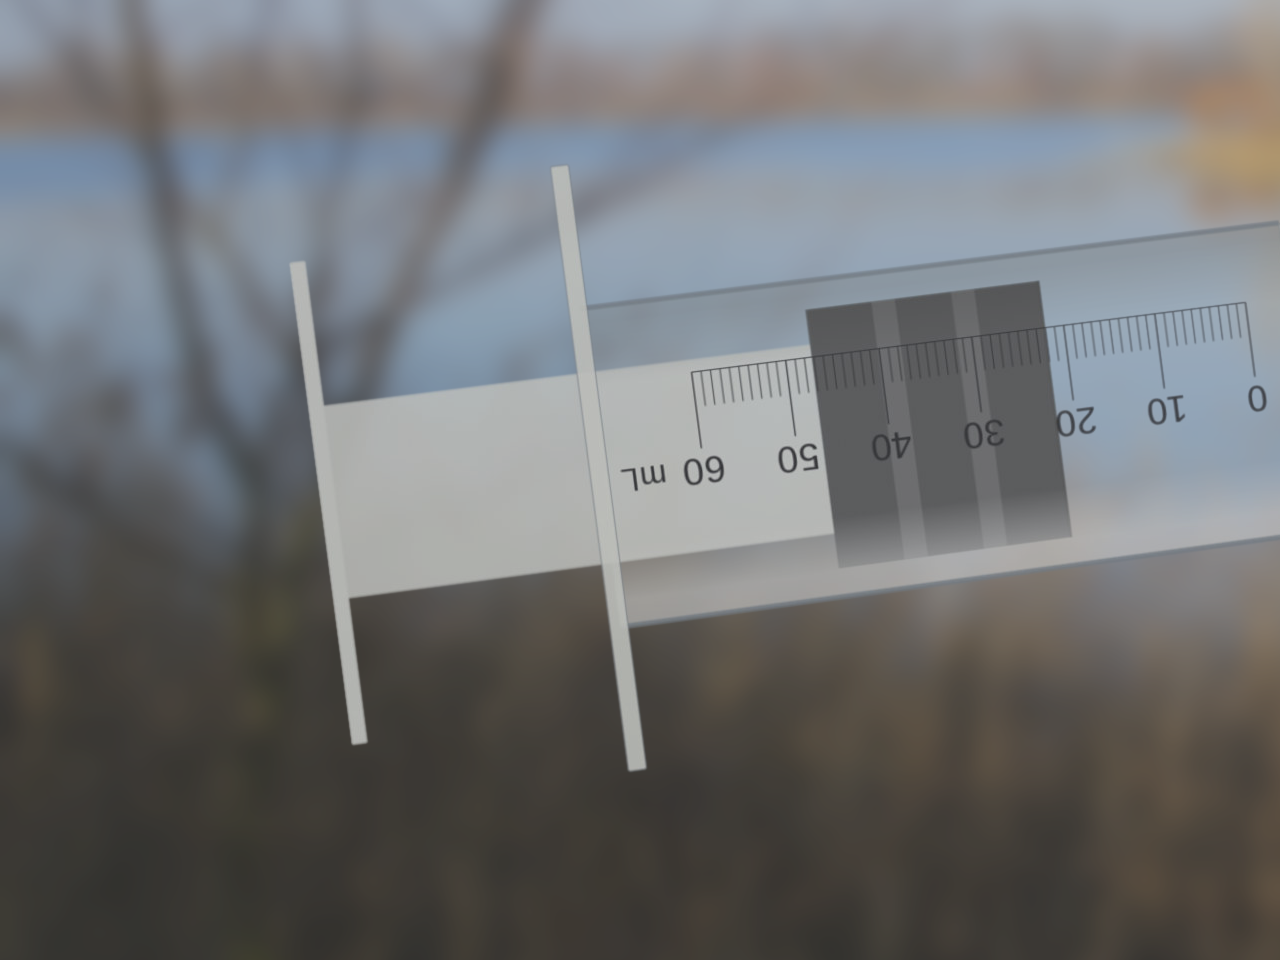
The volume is mL 22
